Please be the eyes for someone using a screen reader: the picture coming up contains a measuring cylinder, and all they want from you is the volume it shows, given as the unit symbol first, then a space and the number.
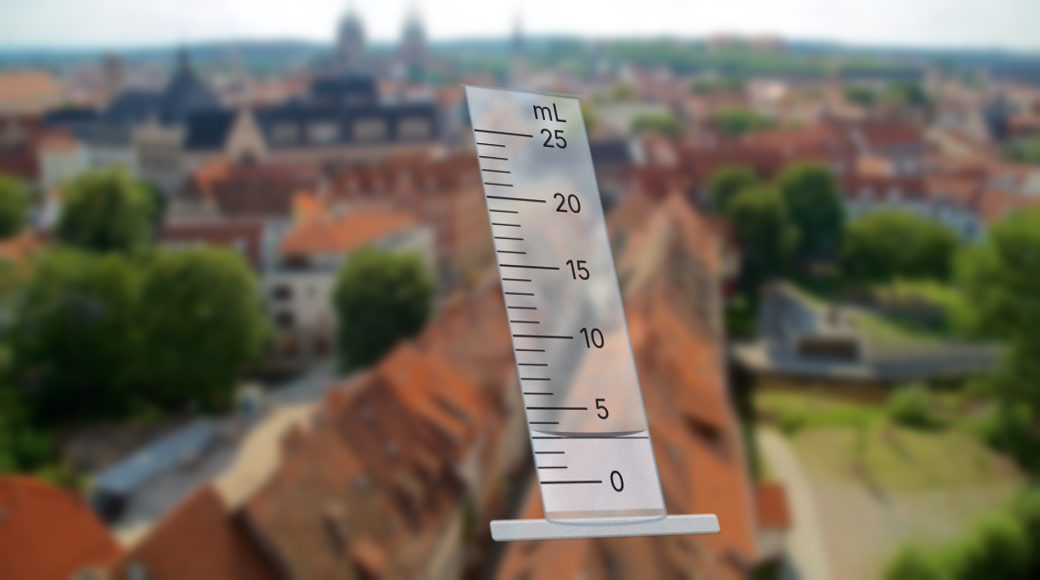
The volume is mL 3
